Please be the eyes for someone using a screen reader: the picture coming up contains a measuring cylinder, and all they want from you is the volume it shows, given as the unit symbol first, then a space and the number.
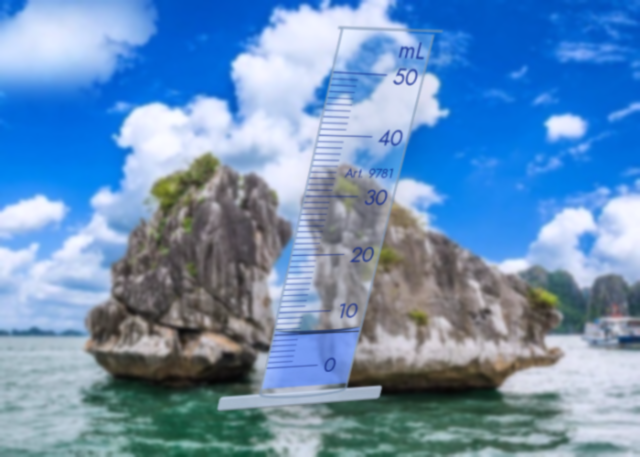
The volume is mL 6
